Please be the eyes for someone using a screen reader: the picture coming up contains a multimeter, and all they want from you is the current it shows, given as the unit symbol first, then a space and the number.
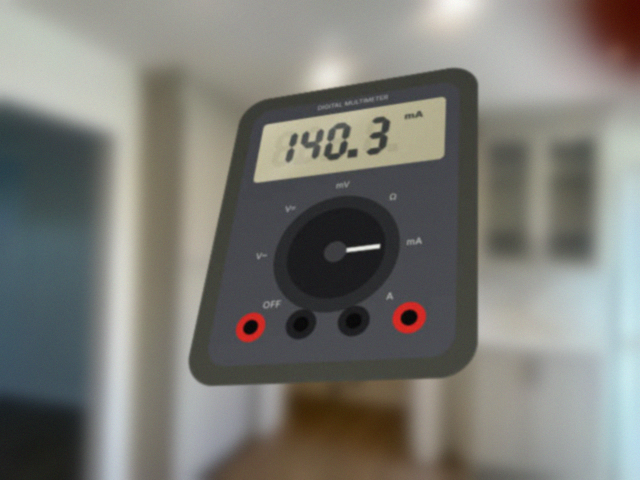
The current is mA 140.3
